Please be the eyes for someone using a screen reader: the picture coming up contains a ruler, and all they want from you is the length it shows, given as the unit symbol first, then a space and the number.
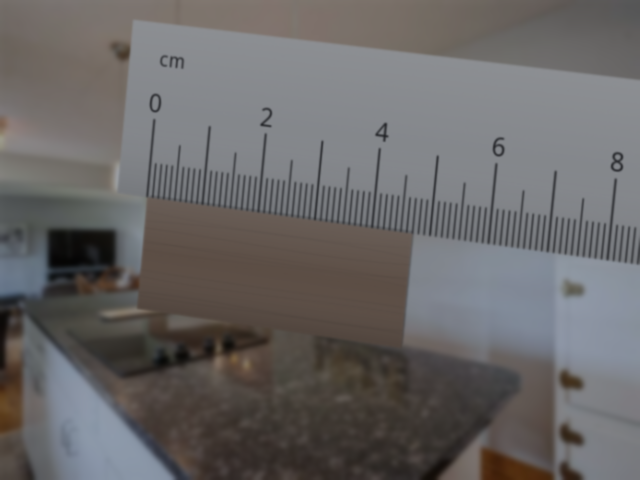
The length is cm 4.7
